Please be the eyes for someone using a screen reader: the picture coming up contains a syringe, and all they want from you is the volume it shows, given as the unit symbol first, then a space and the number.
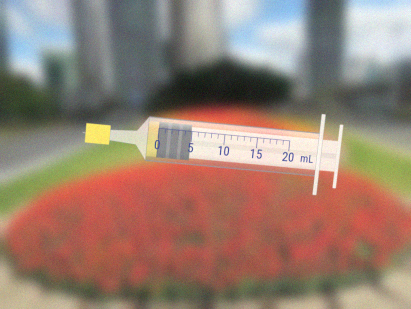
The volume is mL 0
